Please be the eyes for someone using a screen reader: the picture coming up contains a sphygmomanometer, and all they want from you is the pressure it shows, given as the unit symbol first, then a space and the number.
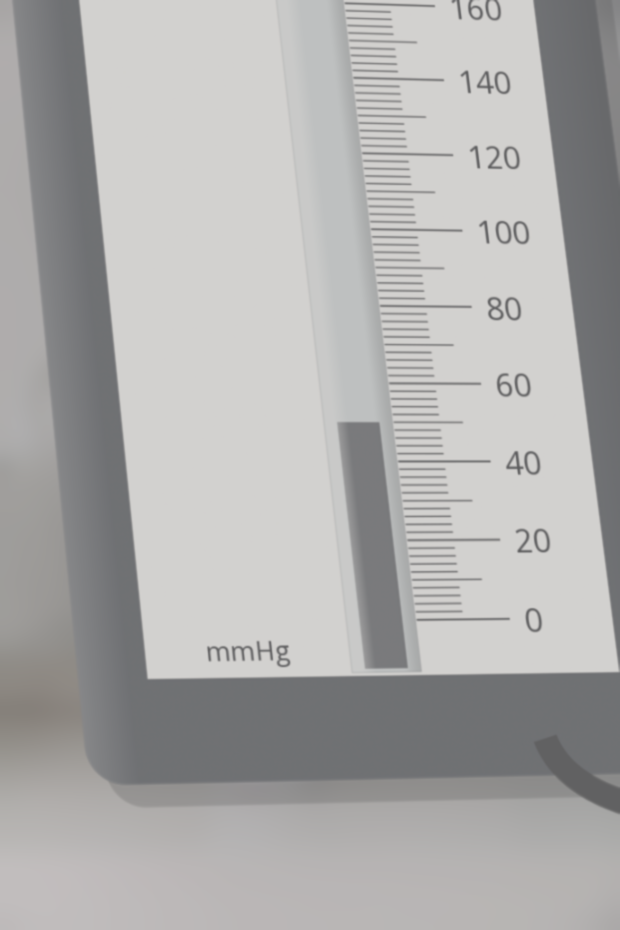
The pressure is mmHg 50
